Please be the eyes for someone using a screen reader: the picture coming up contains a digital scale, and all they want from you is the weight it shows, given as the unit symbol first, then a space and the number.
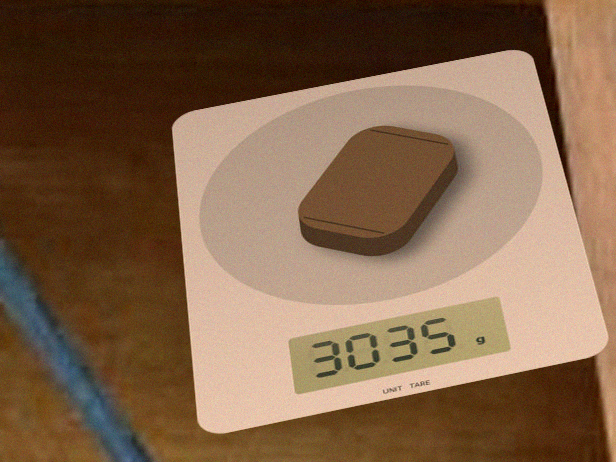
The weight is g 3035
